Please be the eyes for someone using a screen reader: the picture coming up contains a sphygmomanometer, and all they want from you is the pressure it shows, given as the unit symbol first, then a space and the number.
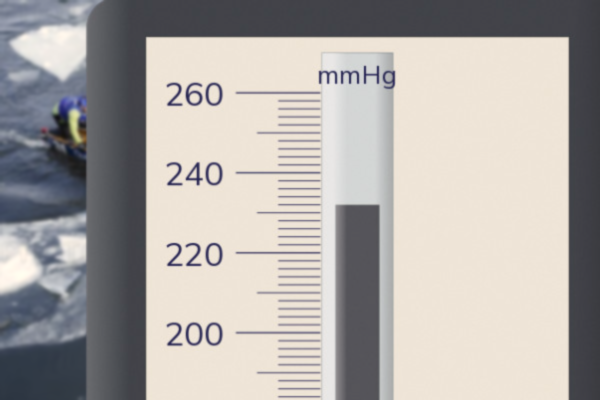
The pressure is mmHg 232
